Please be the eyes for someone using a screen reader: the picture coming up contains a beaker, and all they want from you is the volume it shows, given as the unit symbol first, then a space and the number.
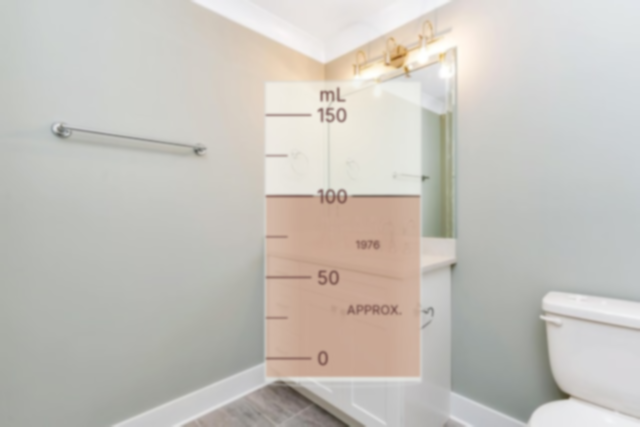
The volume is mL 100
